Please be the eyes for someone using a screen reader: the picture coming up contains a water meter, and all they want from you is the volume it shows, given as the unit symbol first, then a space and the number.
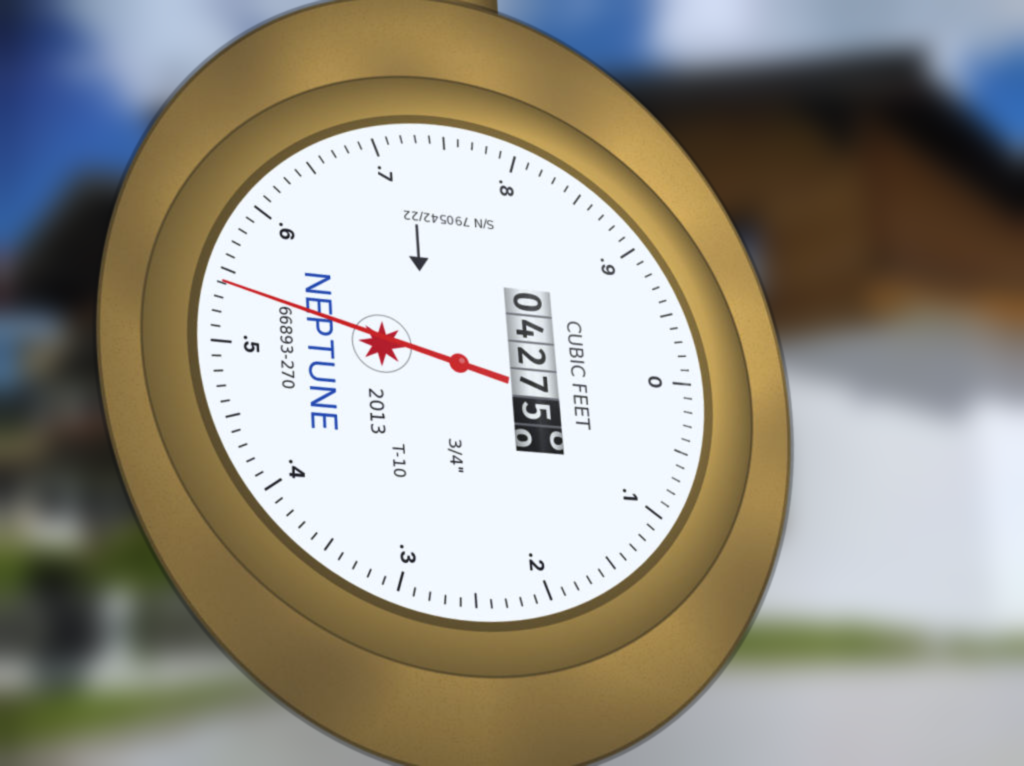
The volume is ft³ 42758.54
